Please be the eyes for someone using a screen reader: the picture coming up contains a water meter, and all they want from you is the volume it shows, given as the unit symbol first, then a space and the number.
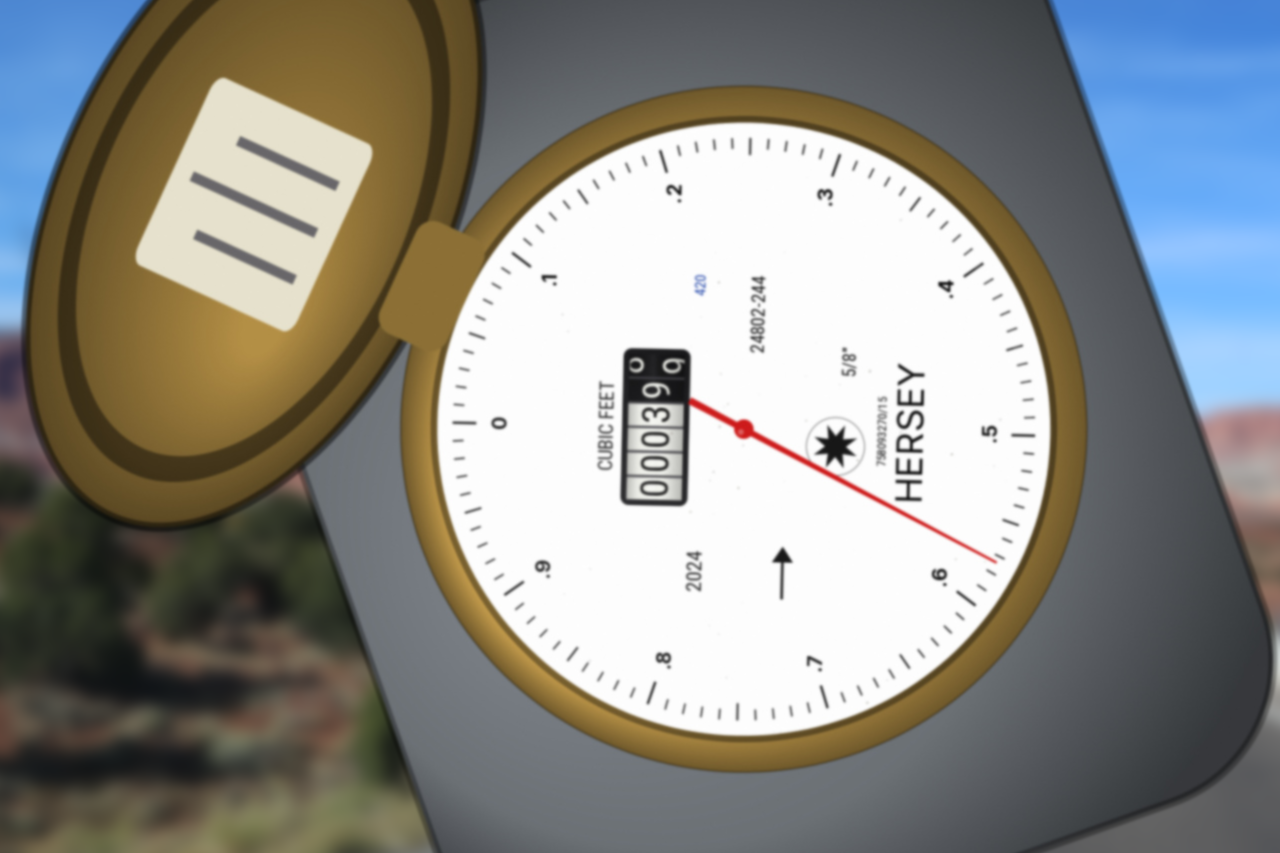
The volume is ft³ 398.57
